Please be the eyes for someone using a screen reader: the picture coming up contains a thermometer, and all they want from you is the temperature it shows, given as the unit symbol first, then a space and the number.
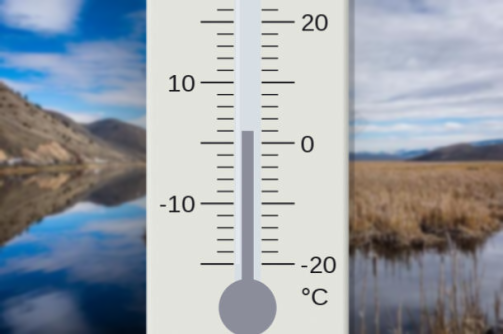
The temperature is °C 2
